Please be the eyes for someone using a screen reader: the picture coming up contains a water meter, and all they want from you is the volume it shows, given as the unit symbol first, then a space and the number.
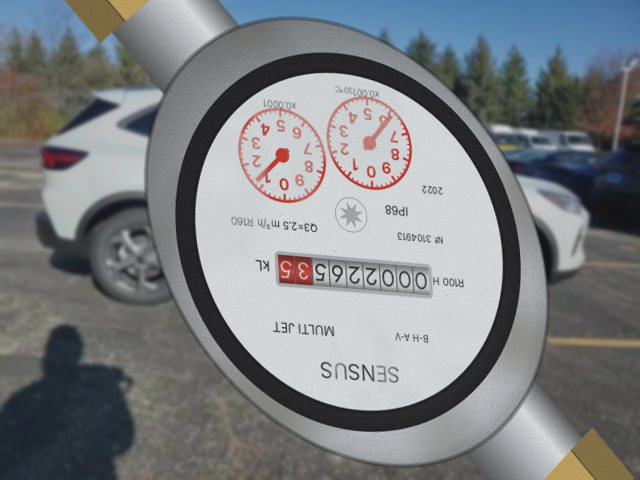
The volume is kL 2265.3561
